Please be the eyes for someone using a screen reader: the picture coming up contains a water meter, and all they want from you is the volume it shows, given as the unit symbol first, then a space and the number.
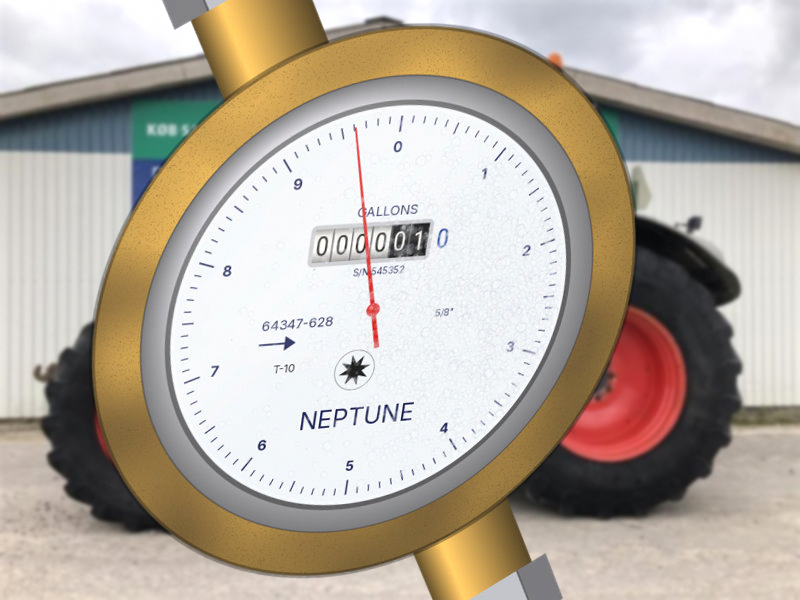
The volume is gal 9.6
